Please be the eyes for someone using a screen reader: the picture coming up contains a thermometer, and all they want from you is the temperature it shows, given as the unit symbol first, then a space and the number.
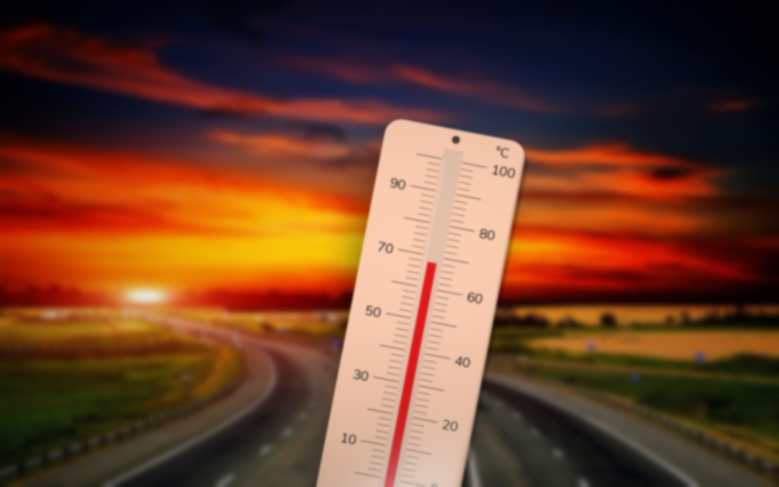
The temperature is °C 68
